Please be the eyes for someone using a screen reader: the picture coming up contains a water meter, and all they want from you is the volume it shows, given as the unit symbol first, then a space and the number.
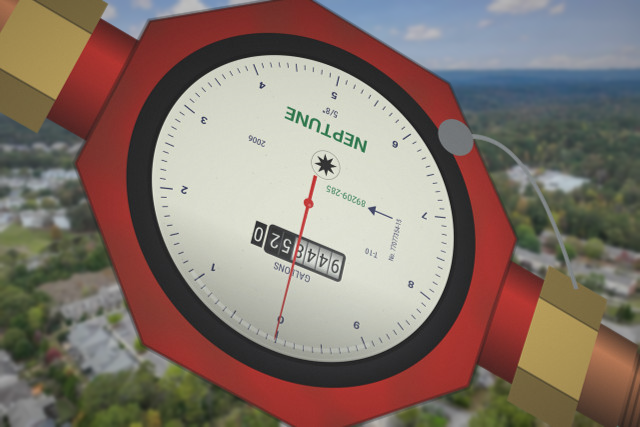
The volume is gal 9448520.0
